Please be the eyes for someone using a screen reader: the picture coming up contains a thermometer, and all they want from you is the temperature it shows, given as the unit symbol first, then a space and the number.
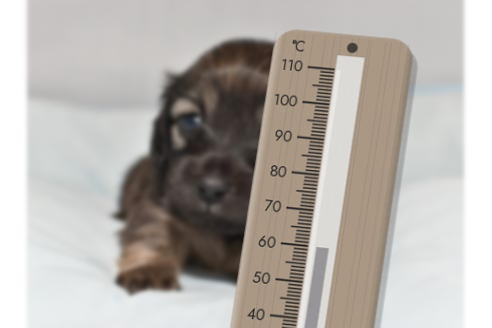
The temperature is °C 60
